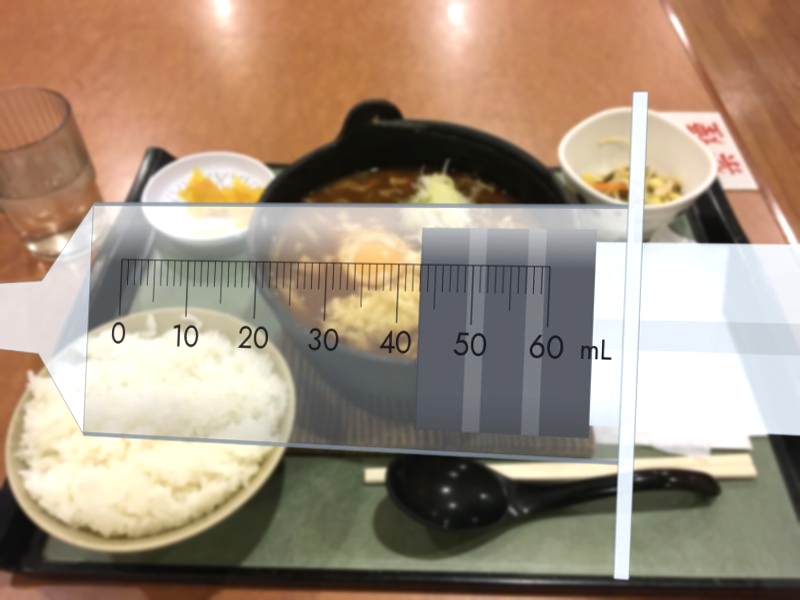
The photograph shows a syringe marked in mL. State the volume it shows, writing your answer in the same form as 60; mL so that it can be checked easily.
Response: 43; mL
